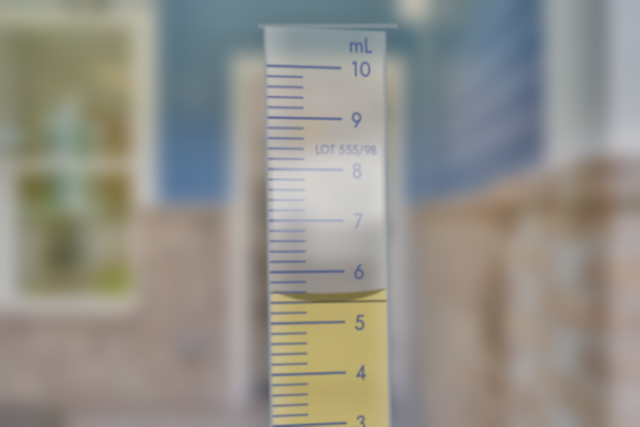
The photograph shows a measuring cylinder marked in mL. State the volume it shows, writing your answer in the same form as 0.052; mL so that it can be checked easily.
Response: 5.4; mL
